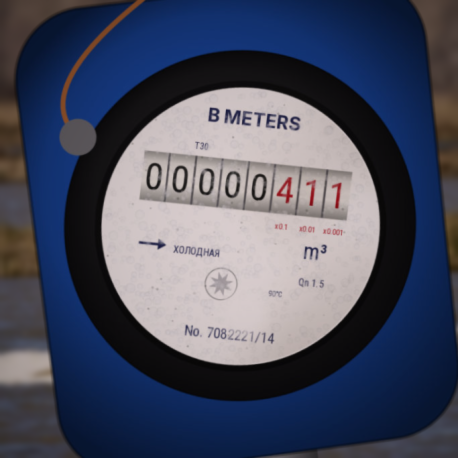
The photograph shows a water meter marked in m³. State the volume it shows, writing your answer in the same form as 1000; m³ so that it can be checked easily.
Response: 0.411; m³
